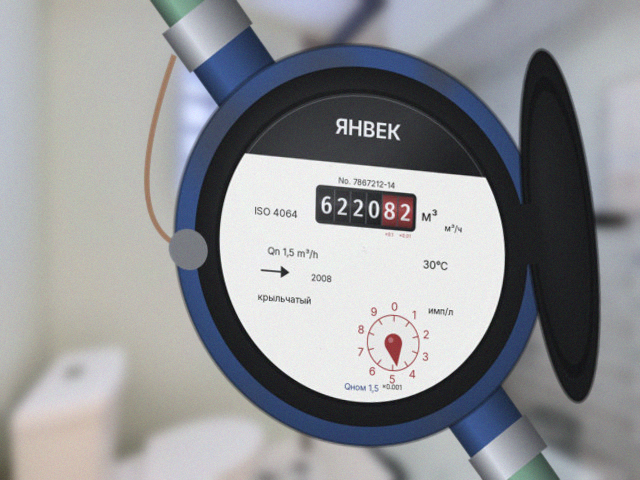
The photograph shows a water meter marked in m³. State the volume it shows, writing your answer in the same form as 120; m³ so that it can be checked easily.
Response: 6220.824; m³
